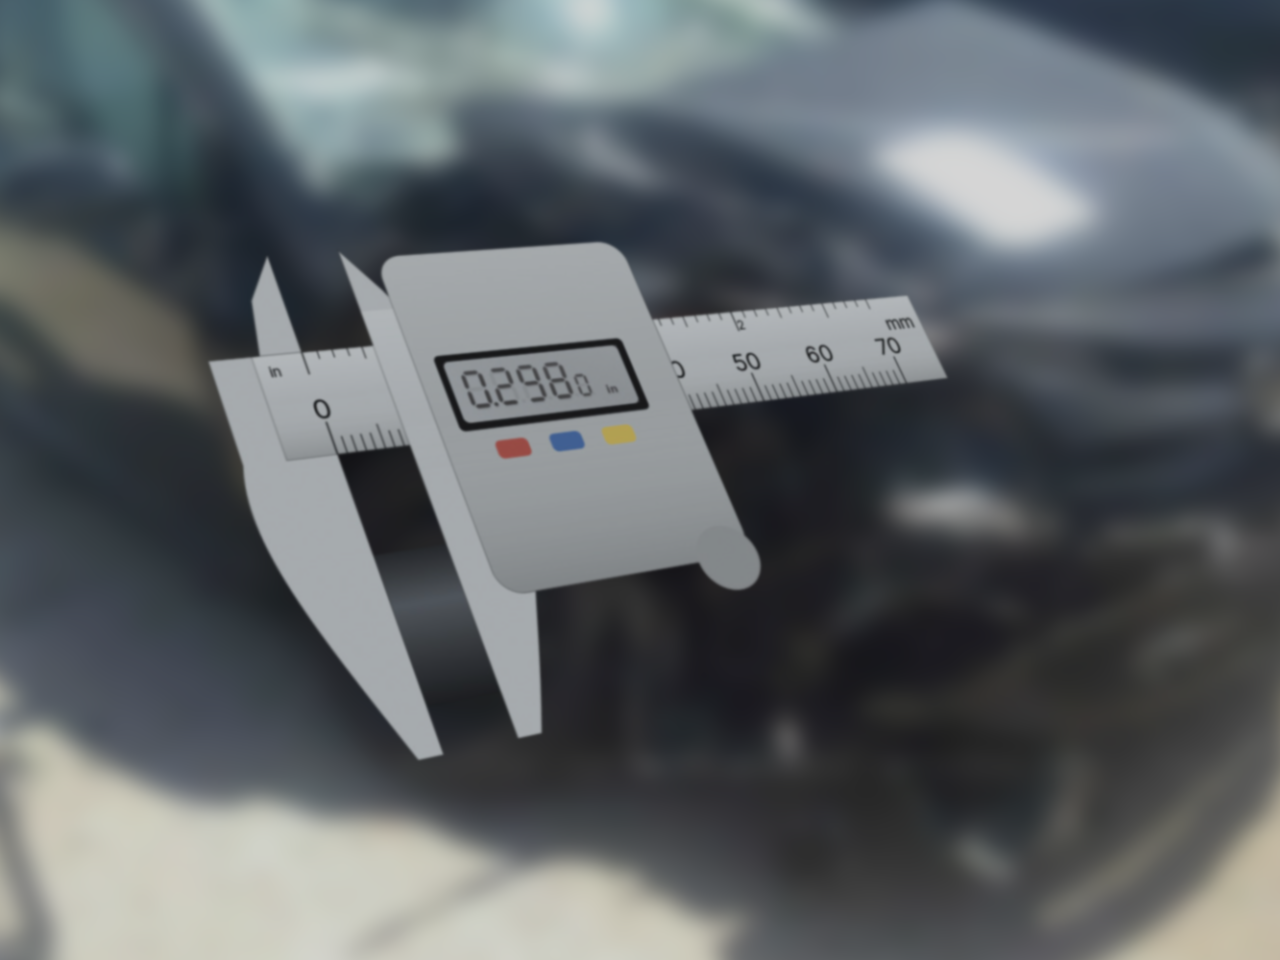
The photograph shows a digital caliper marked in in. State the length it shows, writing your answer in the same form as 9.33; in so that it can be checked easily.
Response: 0.2980; in
